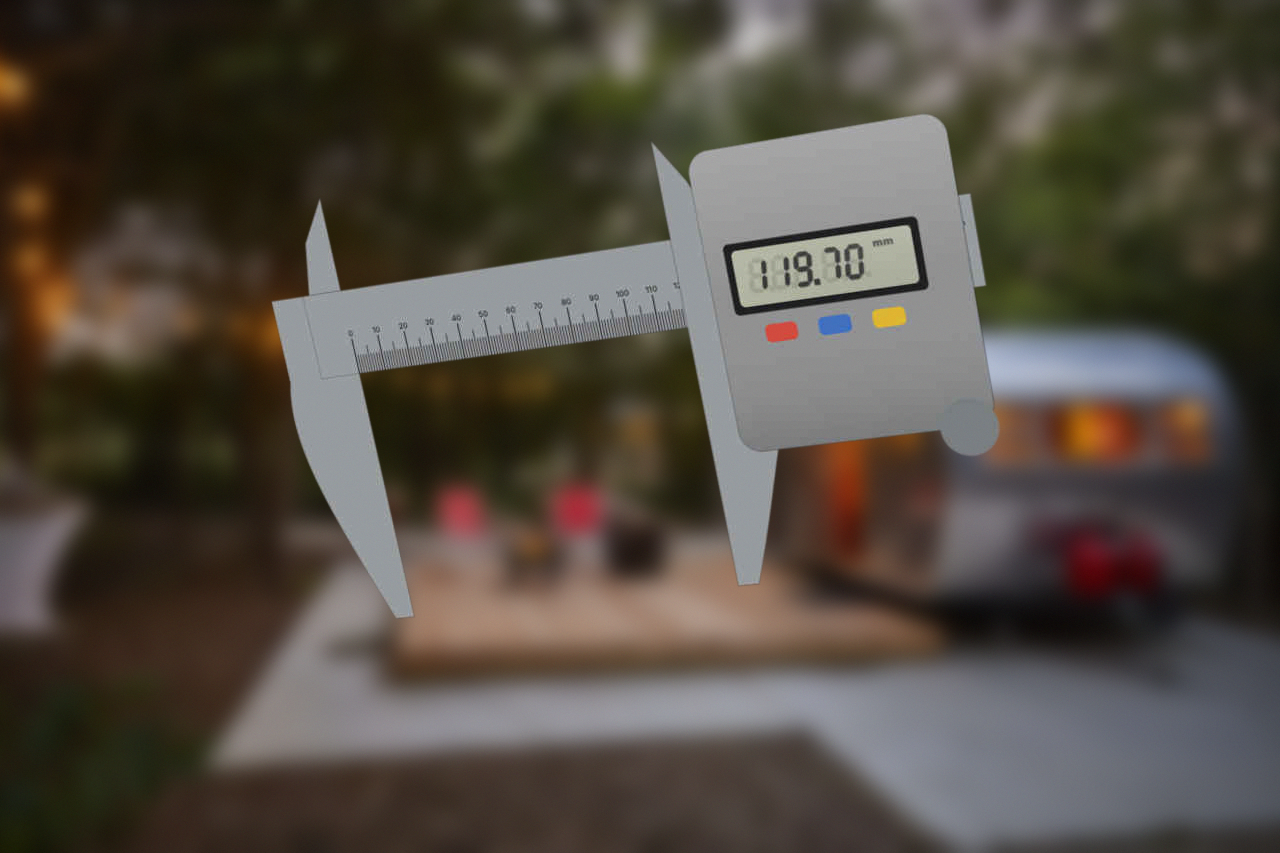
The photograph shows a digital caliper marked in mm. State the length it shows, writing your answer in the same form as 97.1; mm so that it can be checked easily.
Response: 119.70; mm
